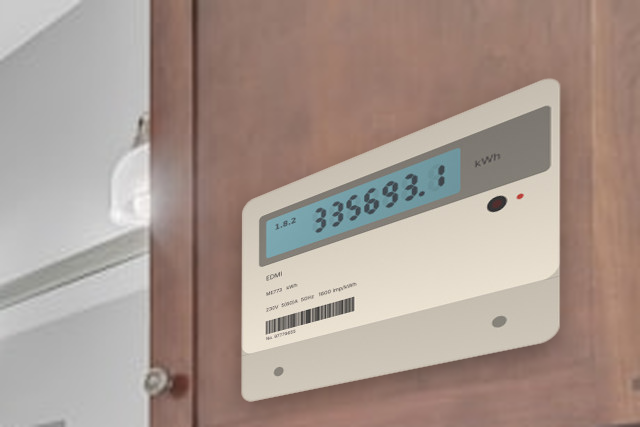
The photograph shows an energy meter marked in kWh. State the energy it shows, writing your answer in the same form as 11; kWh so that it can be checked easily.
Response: 335693.1; kWh
